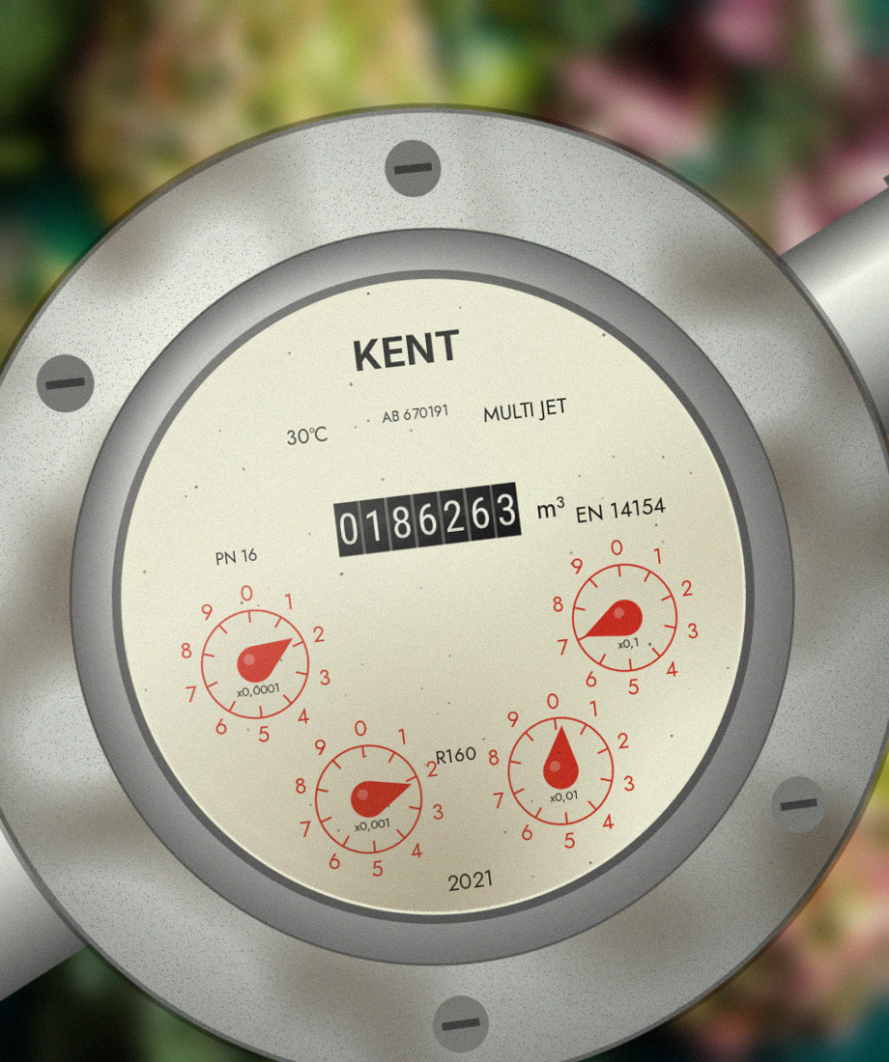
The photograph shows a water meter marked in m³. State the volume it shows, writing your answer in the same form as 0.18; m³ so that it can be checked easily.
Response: 186263.7021; m³
